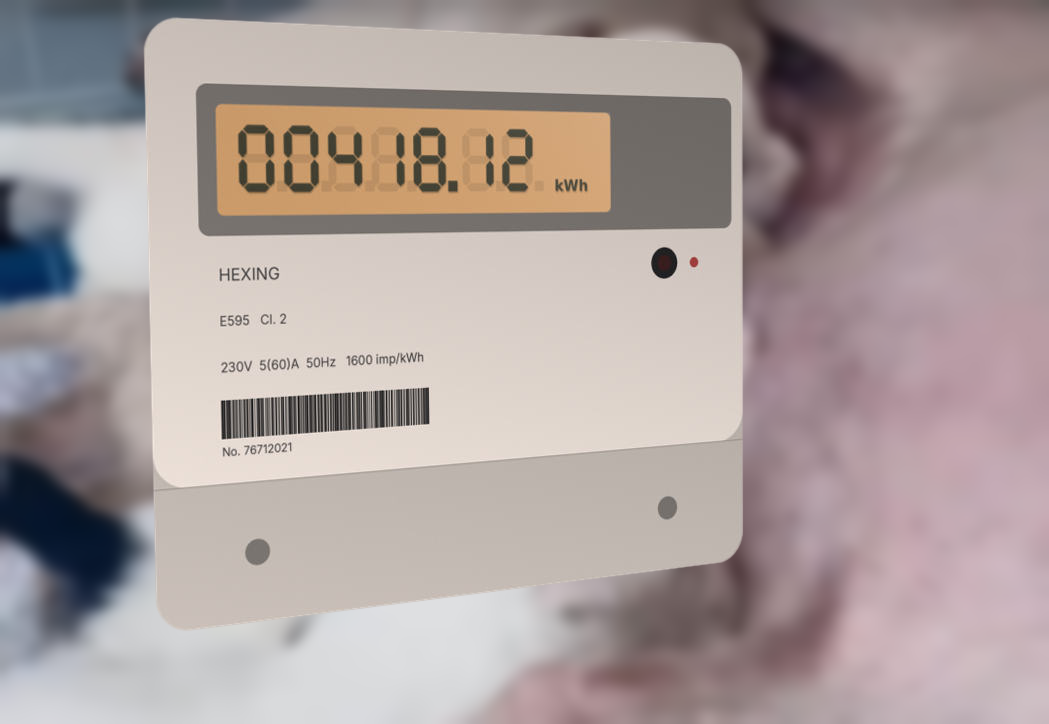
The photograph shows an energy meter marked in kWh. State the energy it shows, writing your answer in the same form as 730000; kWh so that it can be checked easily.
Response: 418.12; kWh
